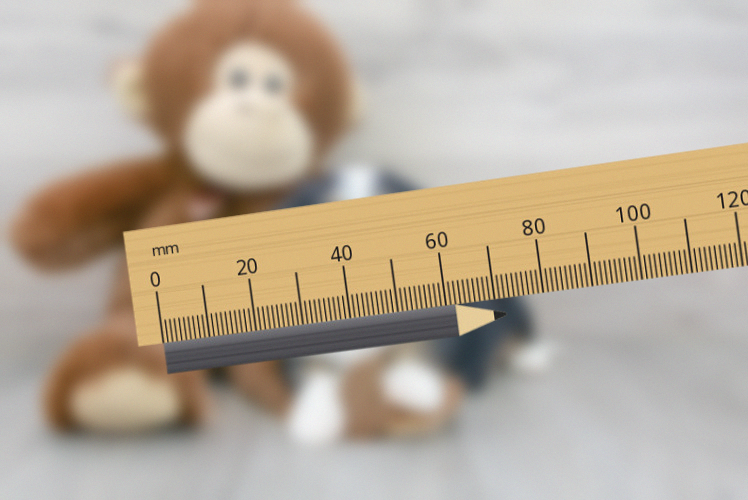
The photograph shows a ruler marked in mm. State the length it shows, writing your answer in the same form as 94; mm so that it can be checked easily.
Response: 72; mm
